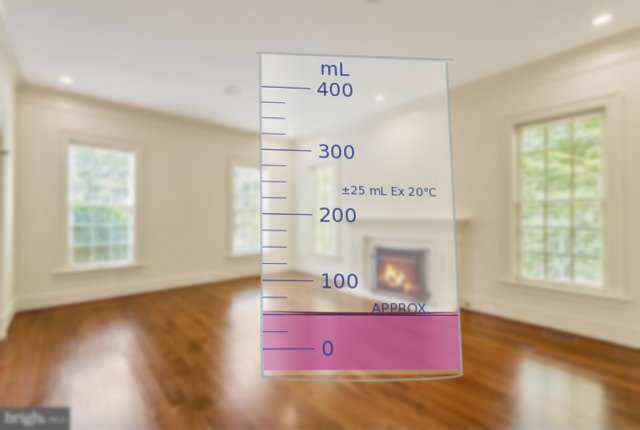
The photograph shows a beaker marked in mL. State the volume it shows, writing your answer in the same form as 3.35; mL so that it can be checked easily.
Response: 50; mL
